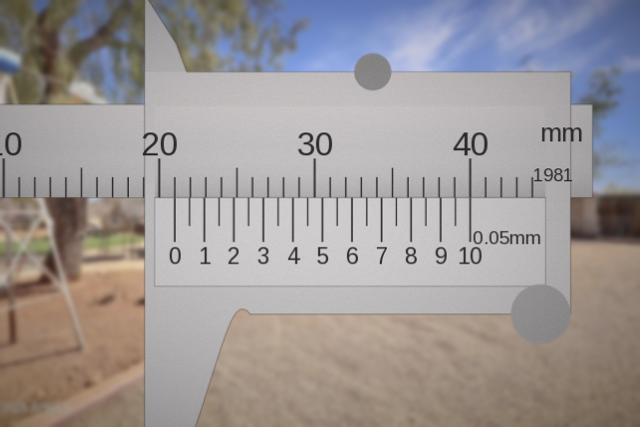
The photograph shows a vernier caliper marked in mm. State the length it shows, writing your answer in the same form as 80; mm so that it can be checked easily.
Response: 21.0; mm
